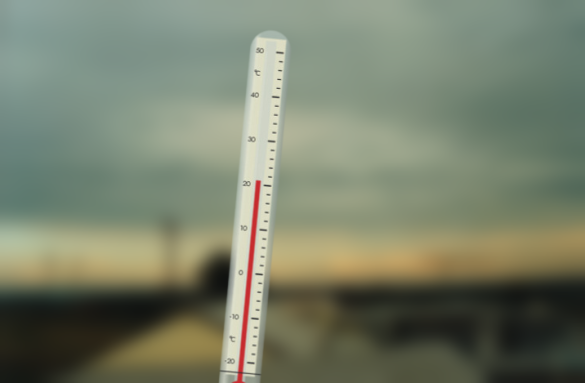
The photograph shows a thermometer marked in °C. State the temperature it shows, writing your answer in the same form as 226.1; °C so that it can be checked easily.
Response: 21; °C
